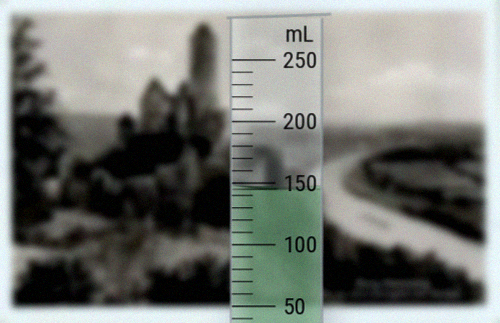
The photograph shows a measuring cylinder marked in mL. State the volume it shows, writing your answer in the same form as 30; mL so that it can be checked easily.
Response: 145; mL
